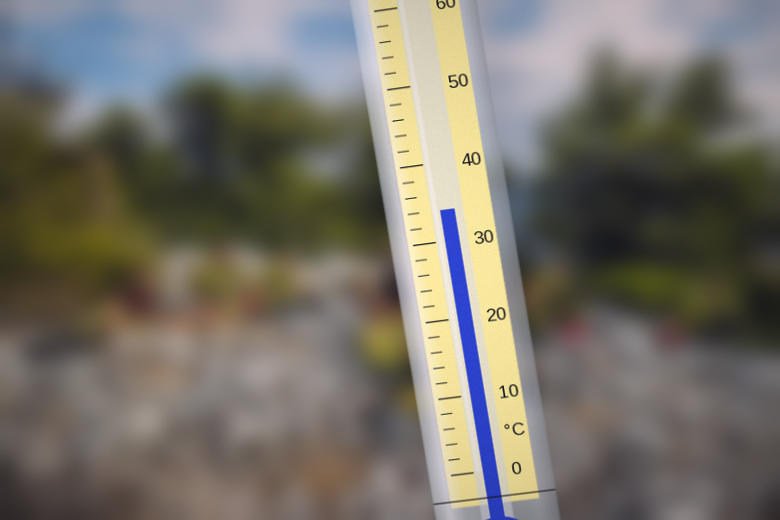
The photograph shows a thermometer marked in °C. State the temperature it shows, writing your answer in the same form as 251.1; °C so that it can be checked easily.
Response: 34; °C
